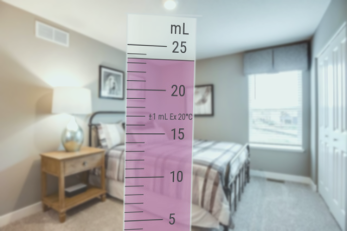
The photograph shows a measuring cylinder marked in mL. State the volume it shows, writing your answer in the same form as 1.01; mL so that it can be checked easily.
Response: 23.5; mL
